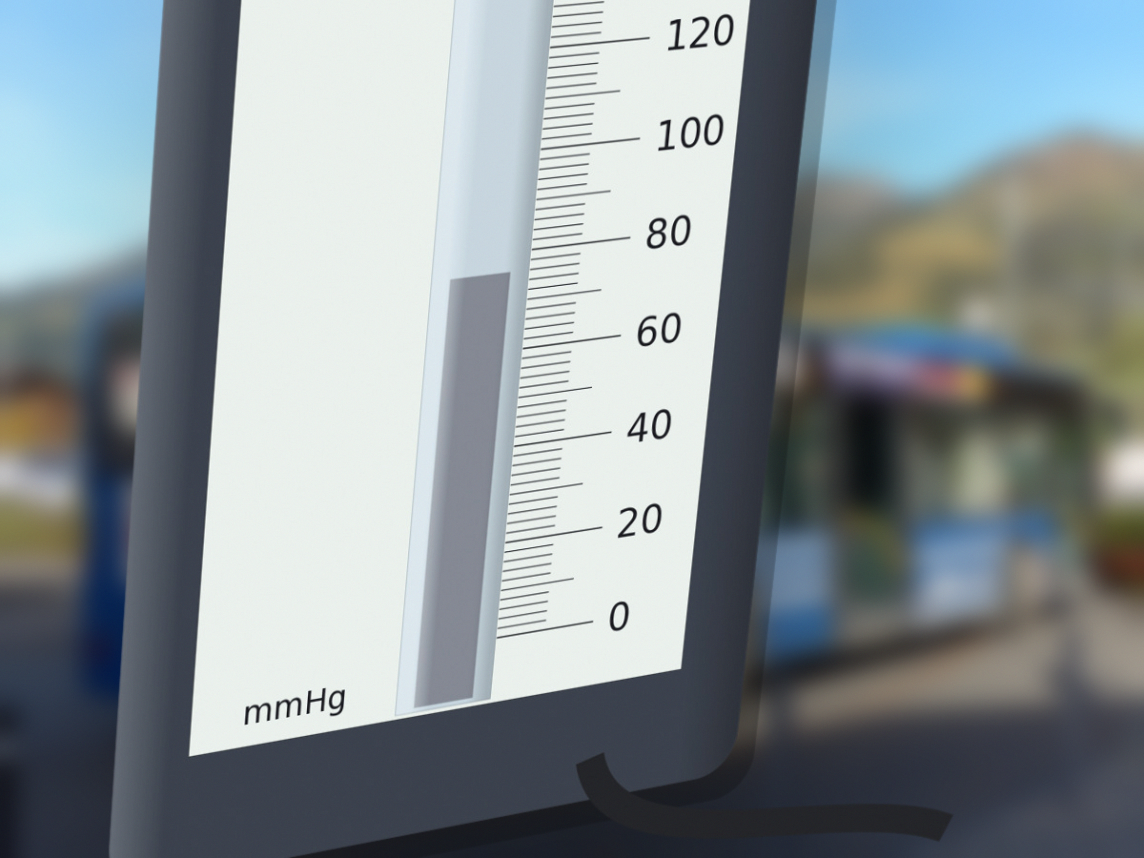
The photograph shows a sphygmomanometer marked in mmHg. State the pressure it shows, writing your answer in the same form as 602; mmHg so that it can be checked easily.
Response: 76; mmHg
